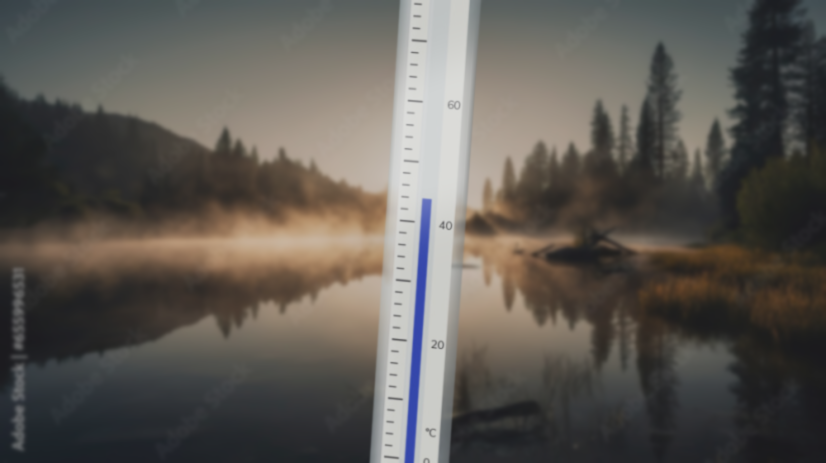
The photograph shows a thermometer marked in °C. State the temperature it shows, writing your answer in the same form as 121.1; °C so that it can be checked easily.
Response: 44; °C
